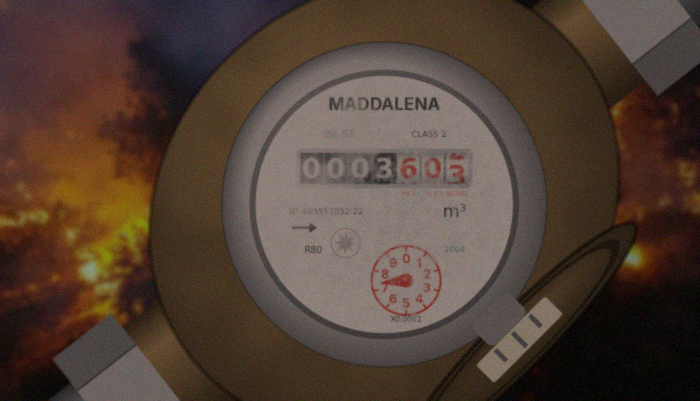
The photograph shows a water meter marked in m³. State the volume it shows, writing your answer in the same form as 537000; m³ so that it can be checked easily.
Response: 3.6027; m³
